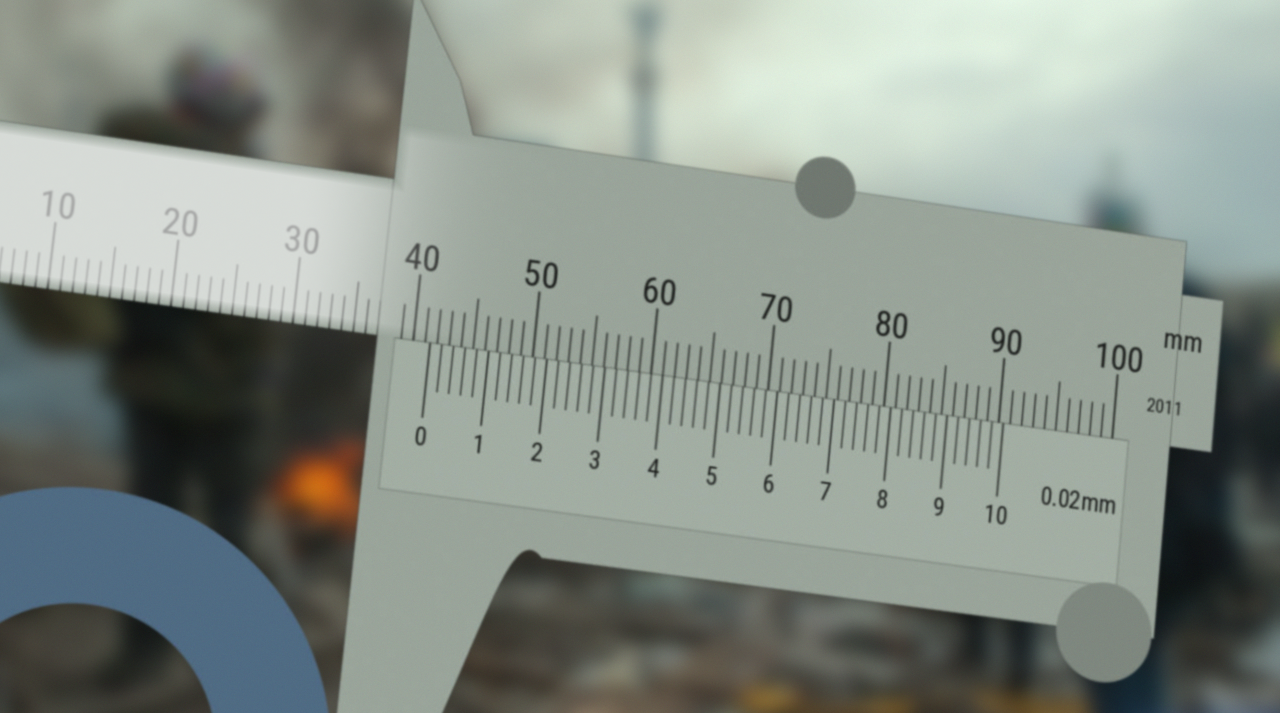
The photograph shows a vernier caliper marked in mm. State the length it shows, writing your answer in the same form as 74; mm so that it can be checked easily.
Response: 41.4; mm
